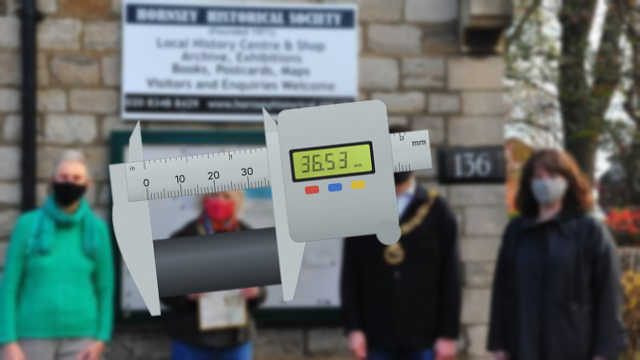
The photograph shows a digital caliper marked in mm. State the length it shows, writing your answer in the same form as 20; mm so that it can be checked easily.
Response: 36.53; mm
